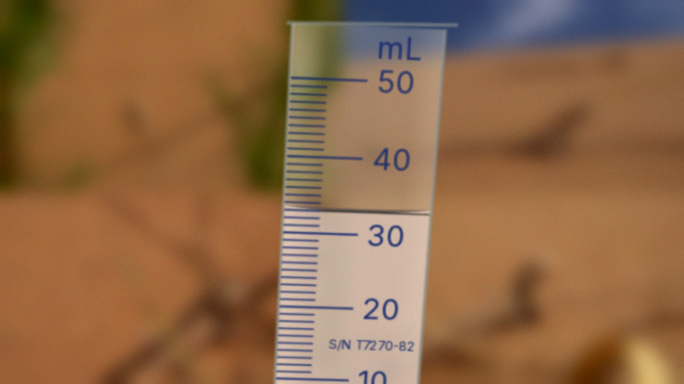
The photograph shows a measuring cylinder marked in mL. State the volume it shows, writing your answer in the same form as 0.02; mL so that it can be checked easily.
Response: 33; mL
